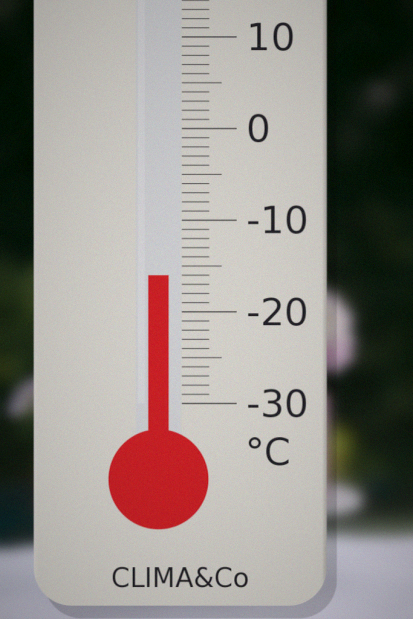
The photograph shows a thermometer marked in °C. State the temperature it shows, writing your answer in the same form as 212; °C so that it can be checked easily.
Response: -16; °C
